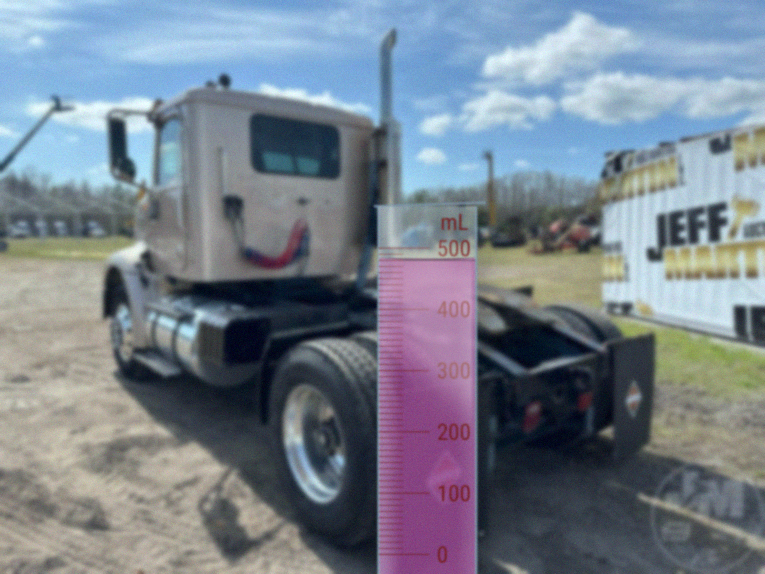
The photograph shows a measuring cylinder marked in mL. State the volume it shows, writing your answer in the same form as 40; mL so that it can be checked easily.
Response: 480; mL
